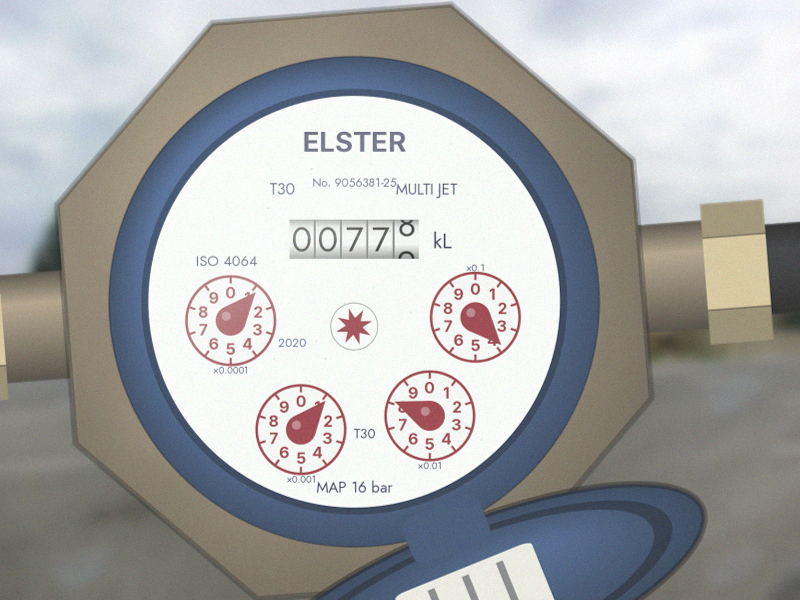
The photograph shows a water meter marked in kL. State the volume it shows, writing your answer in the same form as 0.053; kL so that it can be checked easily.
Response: 778.3811; kL
